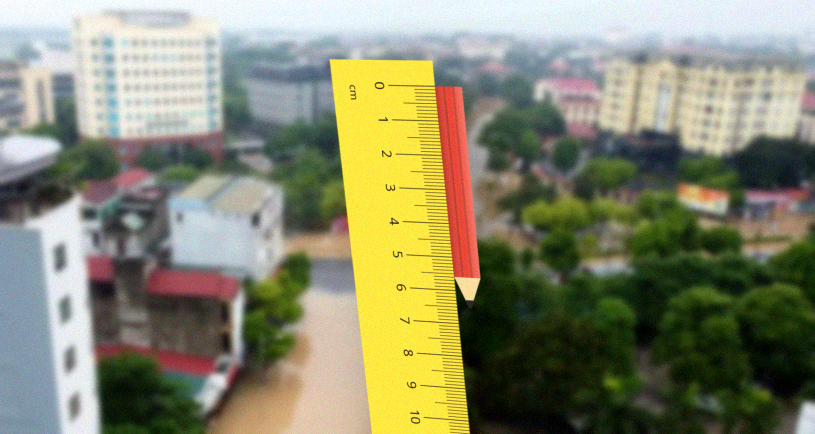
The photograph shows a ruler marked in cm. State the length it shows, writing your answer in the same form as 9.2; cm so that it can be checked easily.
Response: 6.5; cm
